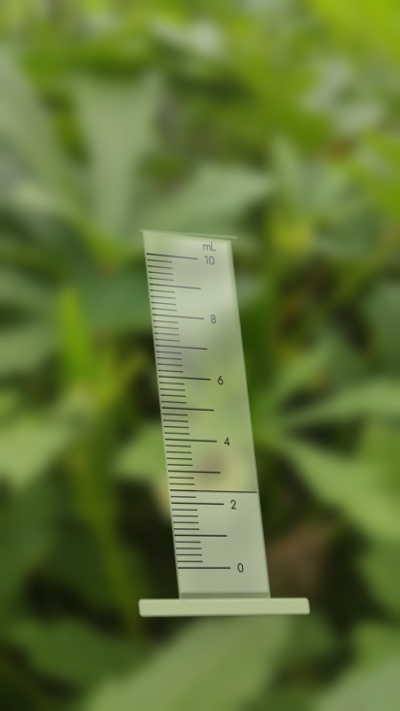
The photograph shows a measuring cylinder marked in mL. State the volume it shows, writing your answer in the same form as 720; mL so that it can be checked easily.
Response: 2.4; mL
